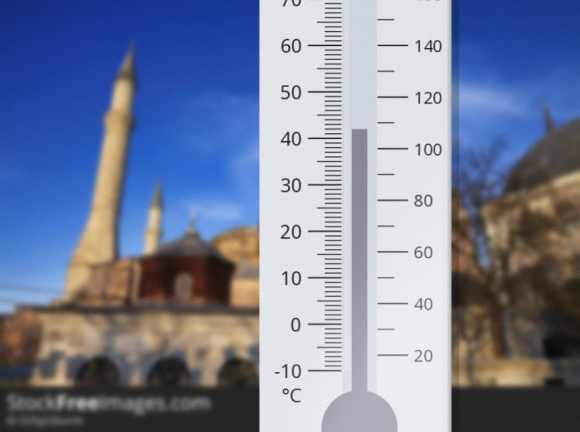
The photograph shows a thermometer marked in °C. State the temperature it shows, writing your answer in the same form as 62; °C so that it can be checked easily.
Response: 42; °C
